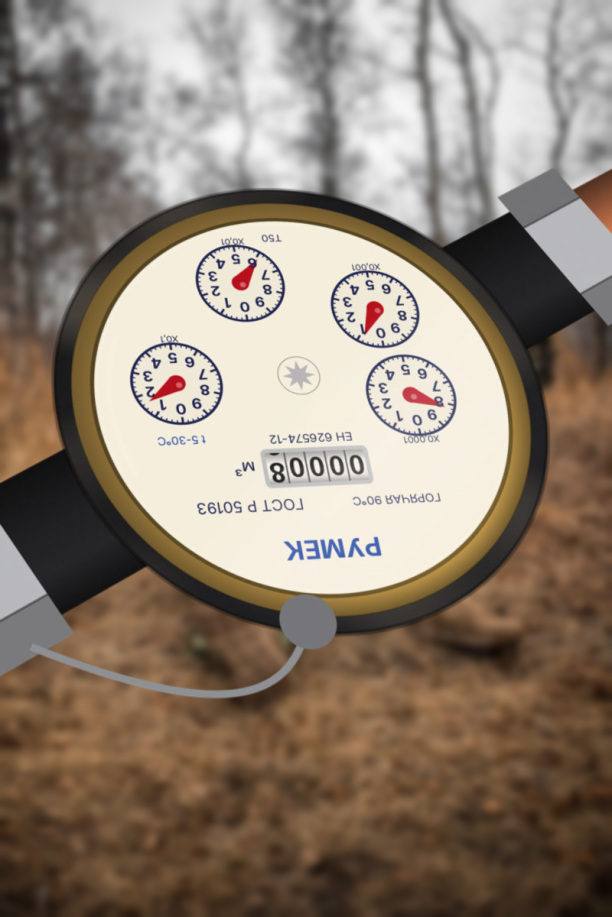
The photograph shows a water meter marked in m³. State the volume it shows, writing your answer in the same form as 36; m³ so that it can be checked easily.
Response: 8.1608; m³
